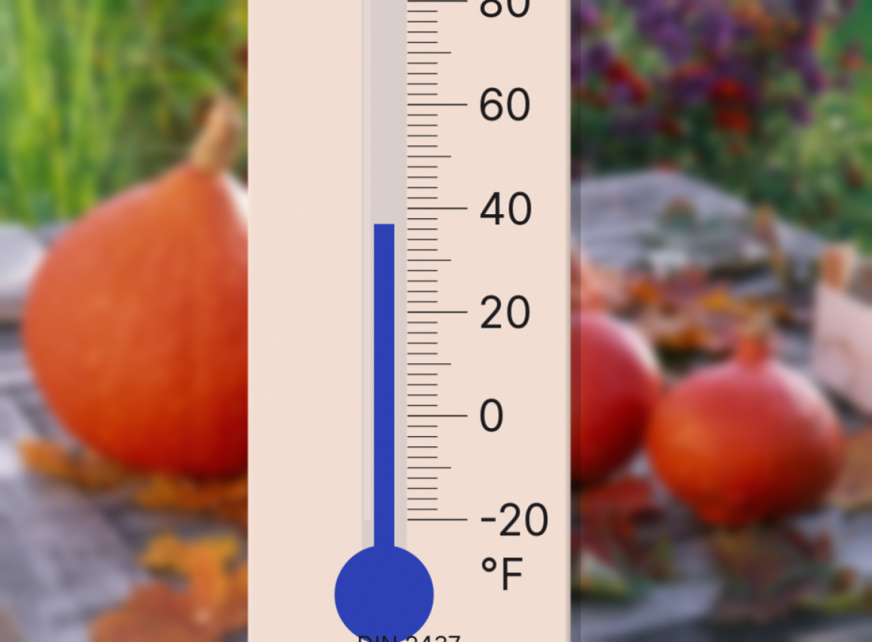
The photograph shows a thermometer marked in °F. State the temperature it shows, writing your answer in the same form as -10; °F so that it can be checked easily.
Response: 37; °F
